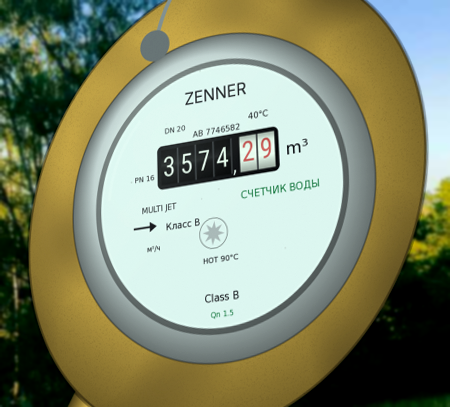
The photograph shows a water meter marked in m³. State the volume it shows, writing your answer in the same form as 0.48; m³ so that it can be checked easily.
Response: 3574.29; m³
